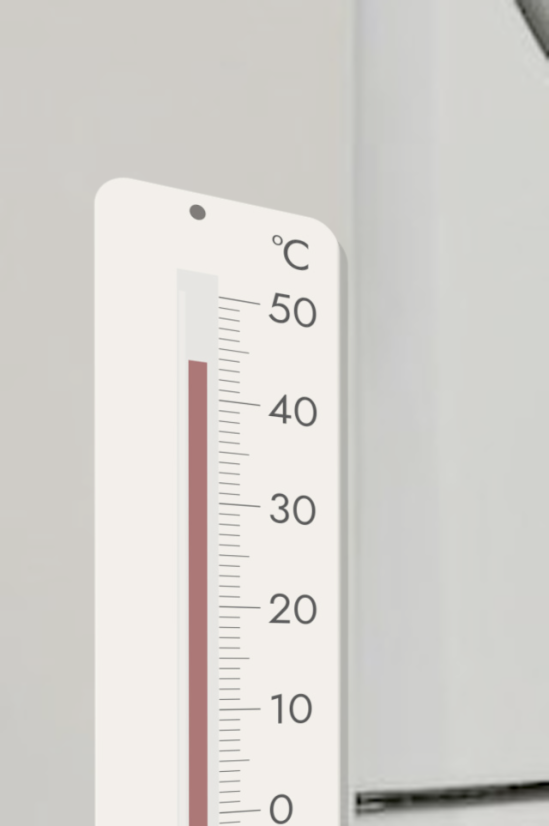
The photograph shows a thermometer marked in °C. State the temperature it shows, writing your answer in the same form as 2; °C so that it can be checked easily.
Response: 43.5; °C
